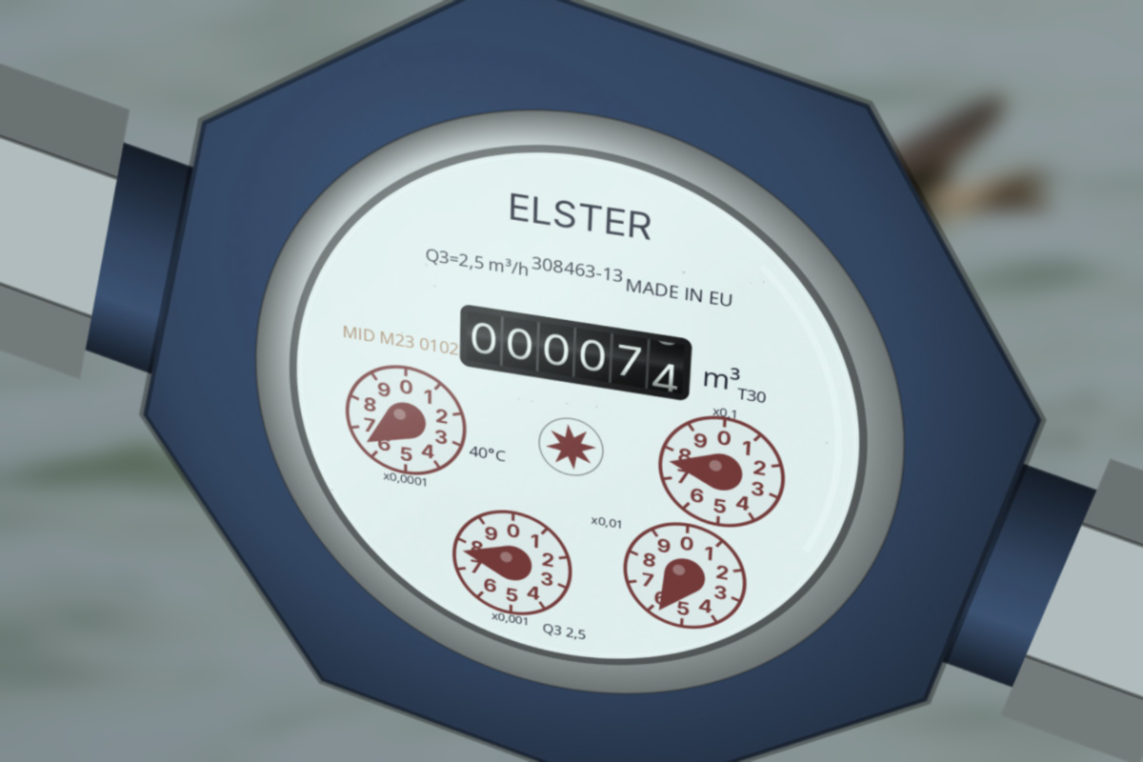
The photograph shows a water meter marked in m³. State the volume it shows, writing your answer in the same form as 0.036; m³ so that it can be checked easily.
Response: 73.7576; m³
